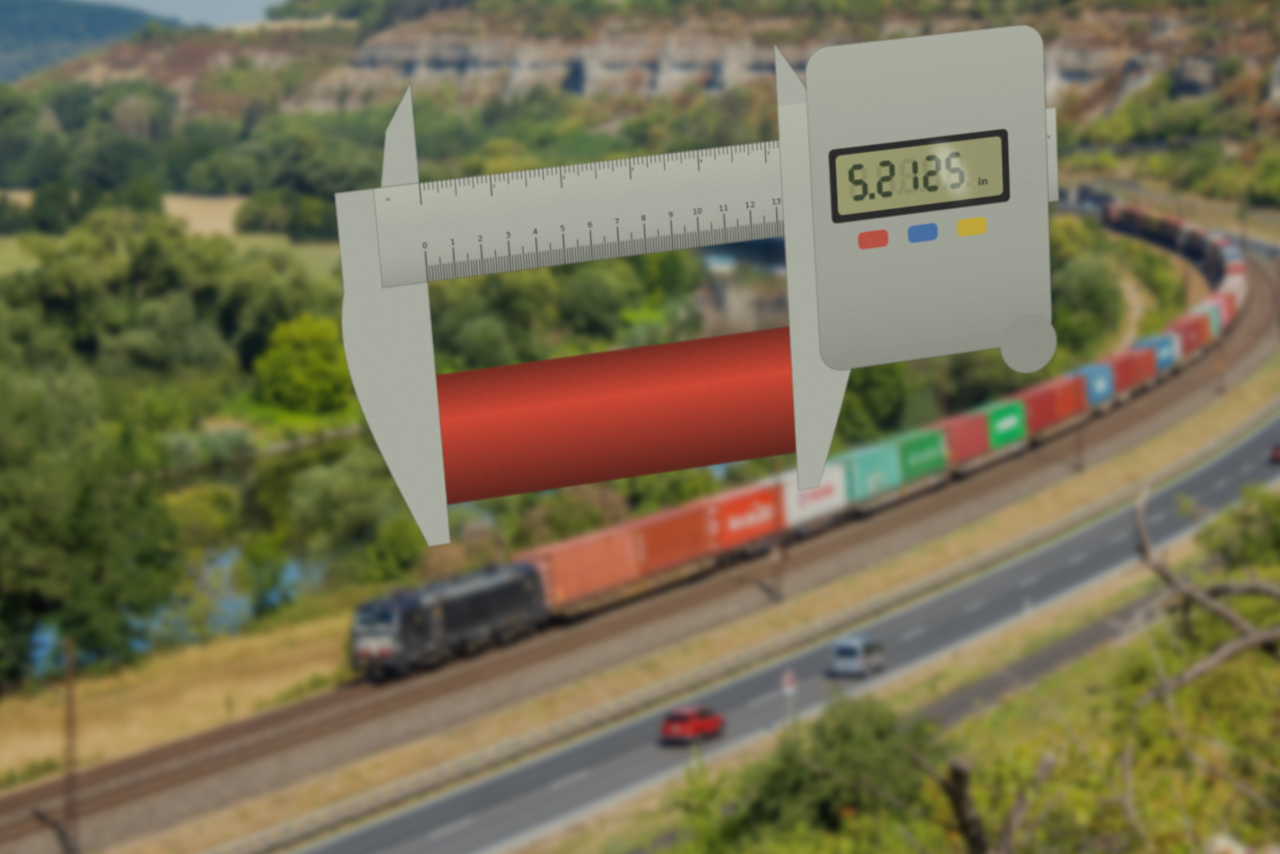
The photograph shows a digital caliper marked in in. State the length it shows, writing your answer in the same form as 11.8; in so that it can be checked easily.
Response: 5.2125; in
